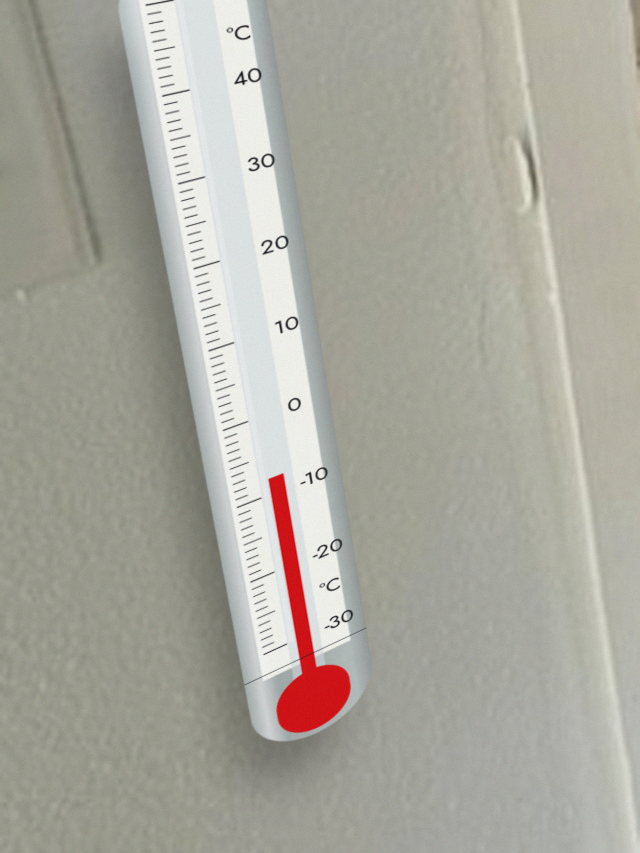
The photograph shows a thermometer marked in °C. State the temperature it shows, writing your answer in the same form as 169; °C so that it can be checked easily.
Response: -8; °C
